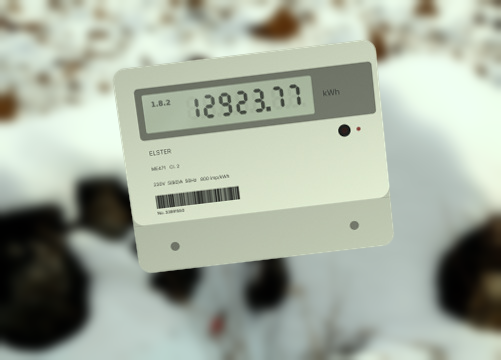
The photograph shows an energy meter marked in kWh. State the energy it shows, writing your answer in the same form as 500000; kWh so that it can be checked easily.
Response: 12923.77; kWh
